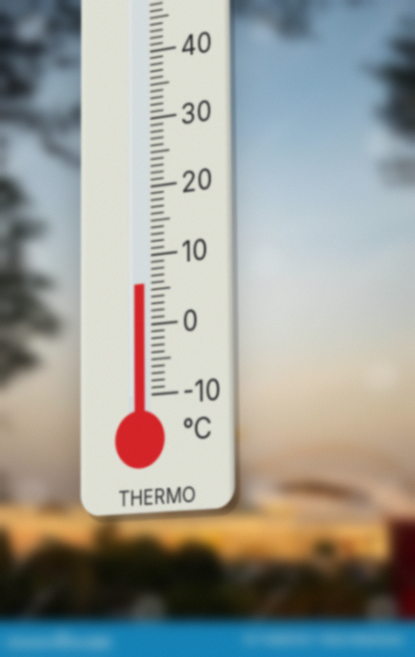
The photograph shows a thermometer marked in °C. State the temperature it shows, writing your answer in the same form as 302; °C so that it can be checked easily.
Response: 6; °C
